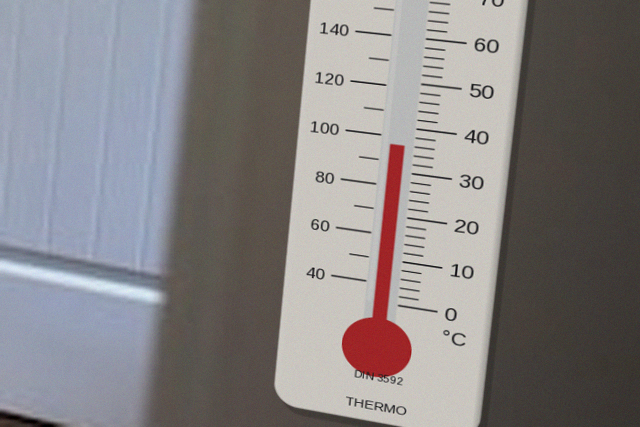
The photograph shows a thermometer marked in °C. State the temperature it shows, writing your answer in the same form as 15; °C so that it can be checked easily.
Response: 36; °C
